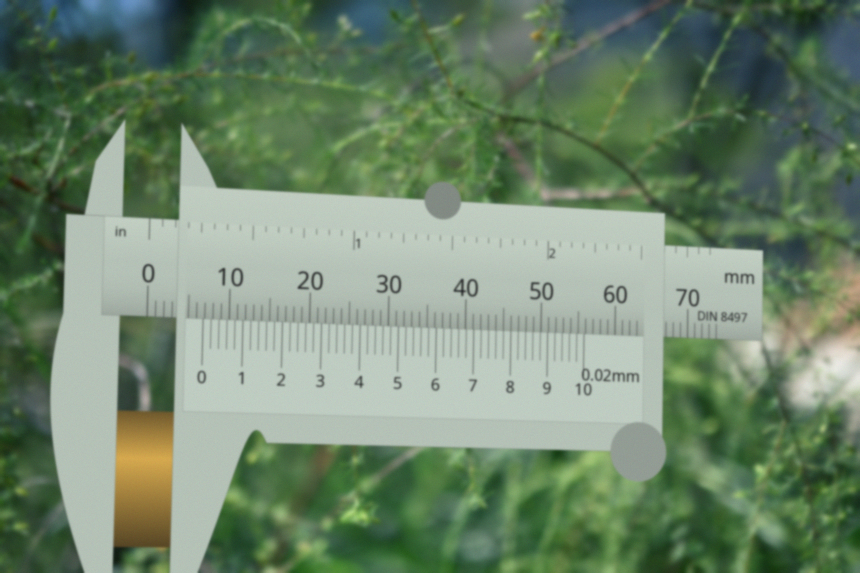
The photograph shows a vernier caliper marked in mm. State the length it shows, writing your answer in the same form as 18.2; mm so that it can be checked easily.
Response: 6.8; mm
